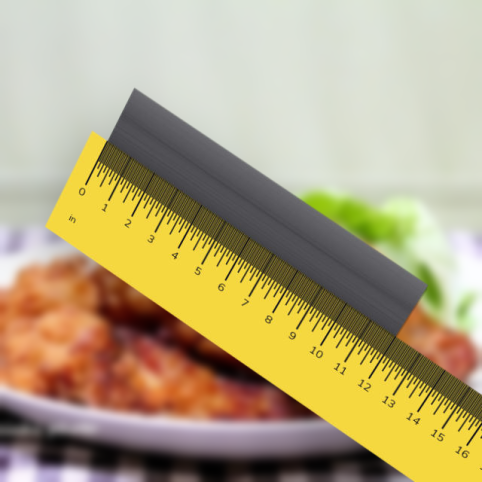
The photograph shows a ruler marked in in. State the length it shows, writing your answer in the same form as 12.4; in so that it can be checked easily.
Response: 12; in
